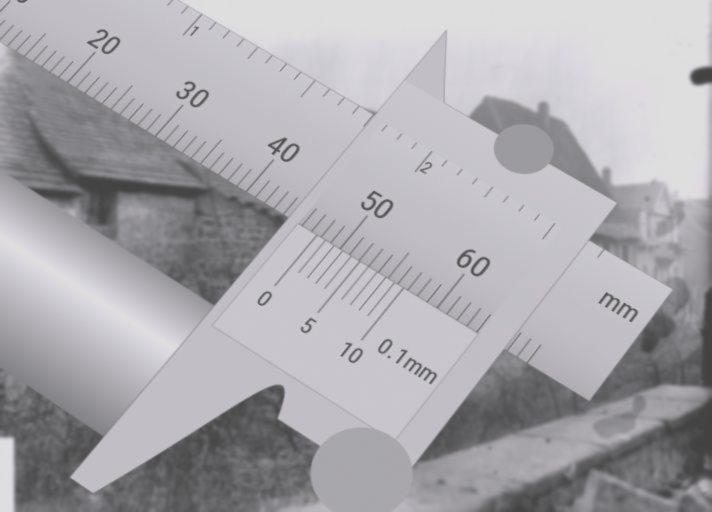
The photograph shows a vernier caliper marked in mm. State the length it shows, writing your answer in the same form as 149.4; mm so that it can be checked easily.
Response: 47.6; mm
